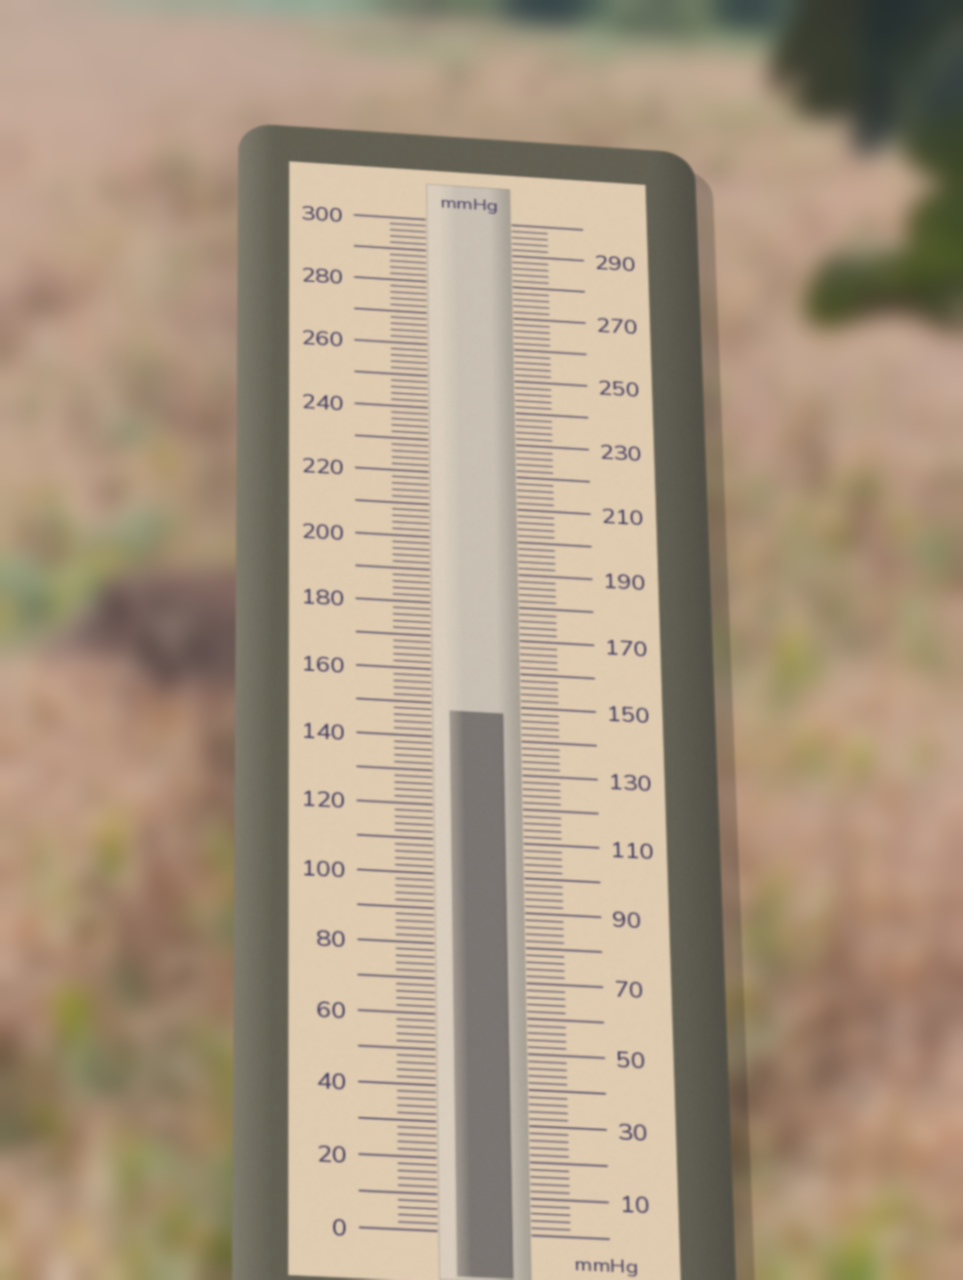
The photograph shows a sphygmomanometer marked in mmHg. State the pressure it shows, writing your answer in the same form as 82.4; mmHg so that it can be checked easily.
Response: 148; mmHg
